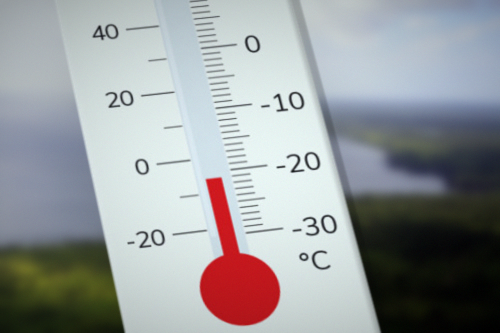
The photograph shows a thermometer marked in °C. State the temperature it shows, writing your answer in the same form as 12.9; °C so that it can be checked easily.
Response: -21; °C
